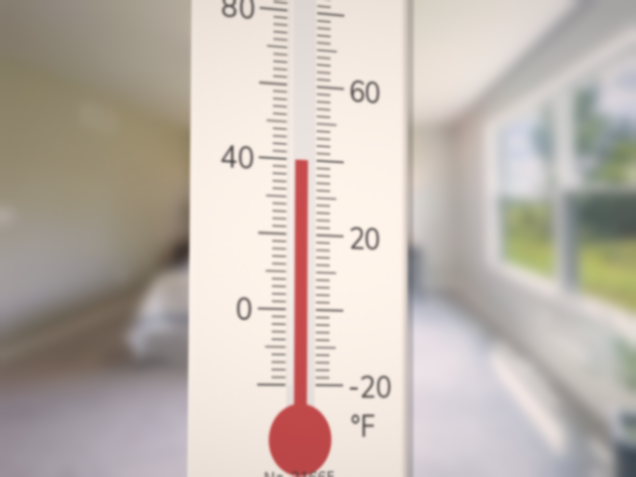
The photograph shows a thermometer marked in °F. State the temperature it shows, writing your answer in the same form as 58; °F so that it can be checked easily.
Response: 40; °F
